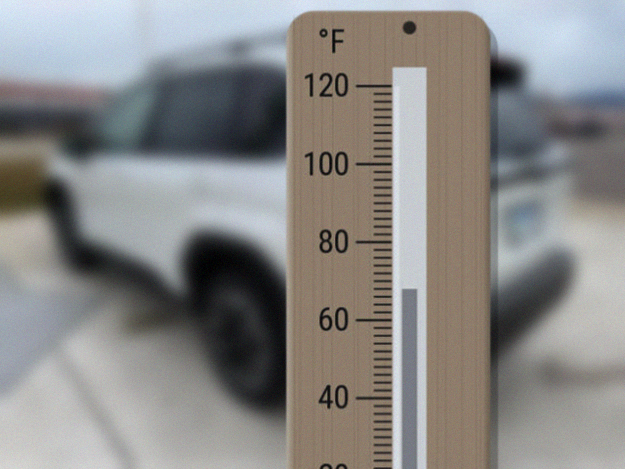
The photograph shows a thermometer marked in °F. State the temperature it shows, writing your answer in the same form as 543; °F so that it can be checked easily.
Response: 68; °F
